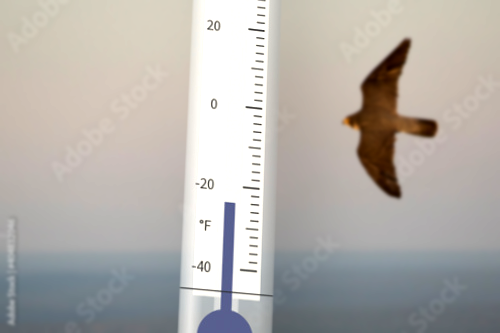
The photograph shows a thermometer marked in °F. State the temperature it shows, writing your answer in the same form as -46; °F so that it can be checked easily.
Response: -24; °F
